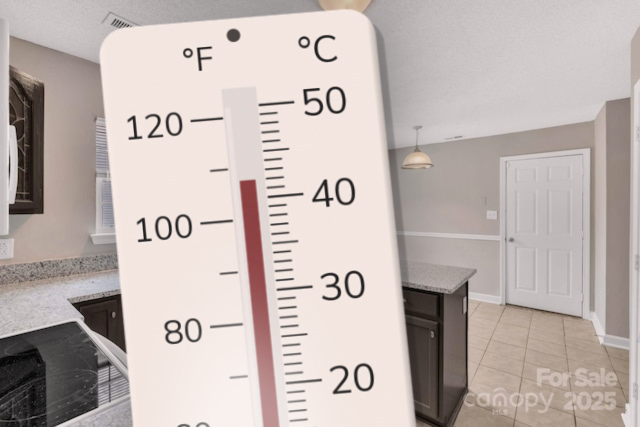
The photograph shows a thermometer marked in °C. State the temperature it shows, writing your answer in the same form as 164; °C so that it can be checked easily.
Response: 42; °C
